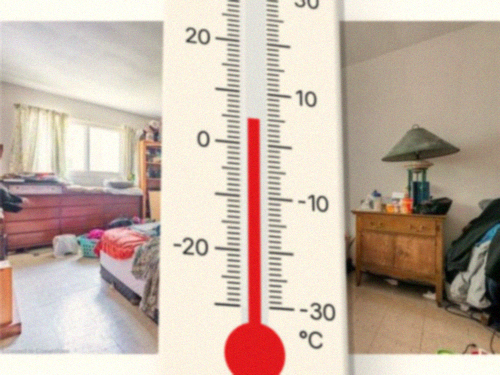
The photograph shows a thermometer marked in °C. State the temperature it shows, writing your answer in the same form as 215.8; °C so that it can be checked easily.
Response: 5; °C
